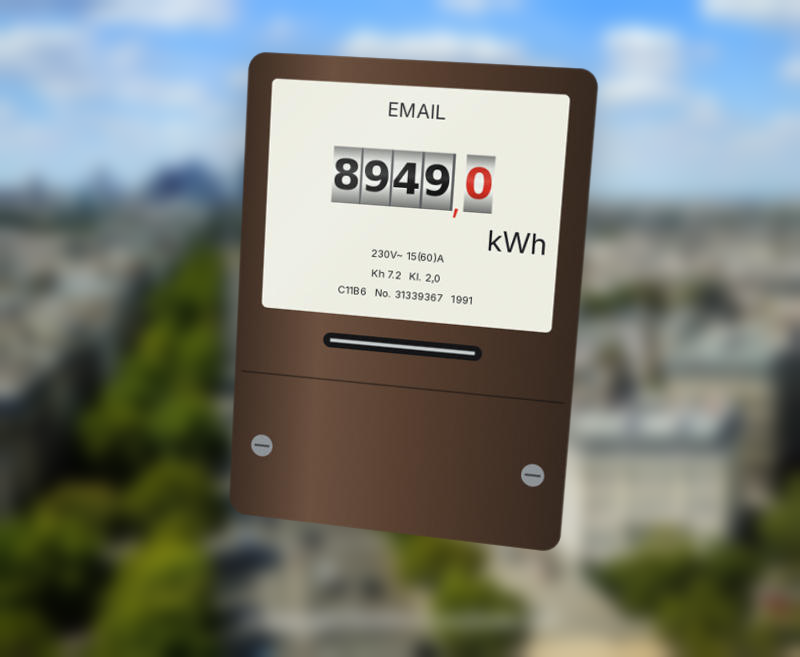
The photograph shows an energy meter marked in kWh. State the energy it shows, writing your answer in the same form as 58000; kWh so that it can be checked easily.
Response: 8949.0; kWh
